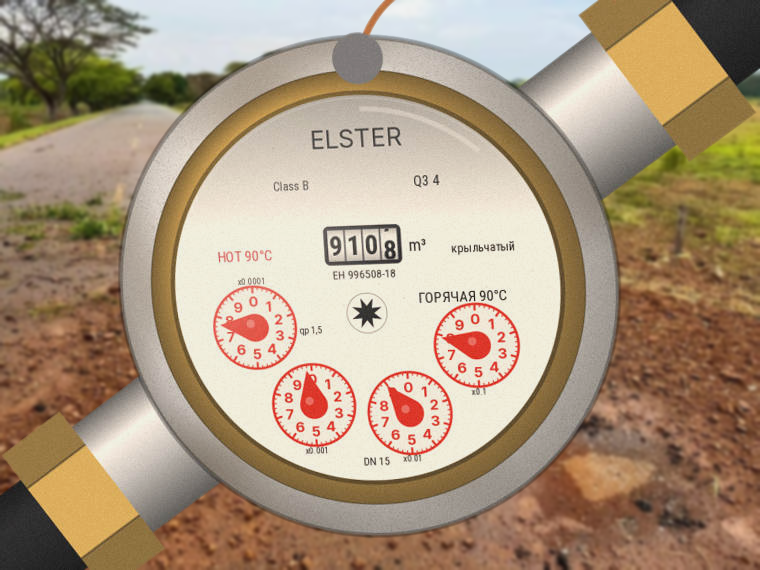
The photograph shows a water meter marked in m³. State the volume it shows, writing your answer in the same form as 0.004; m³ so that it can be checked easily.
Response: 9107.7897; m³
